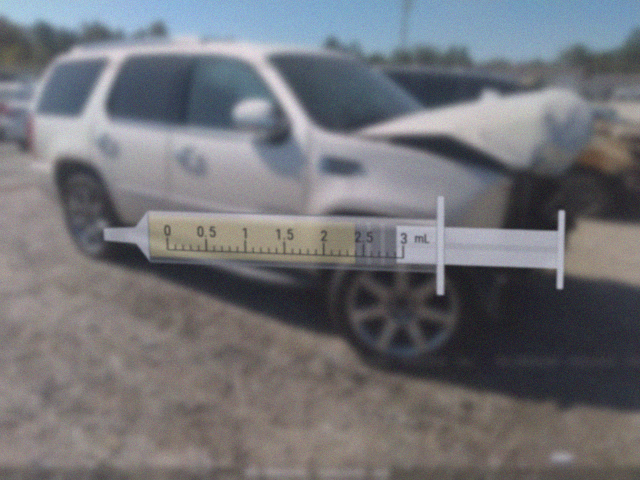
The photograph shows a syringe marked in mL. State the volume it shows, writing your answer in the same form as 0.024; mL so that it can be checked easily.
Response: 2.4; mL
